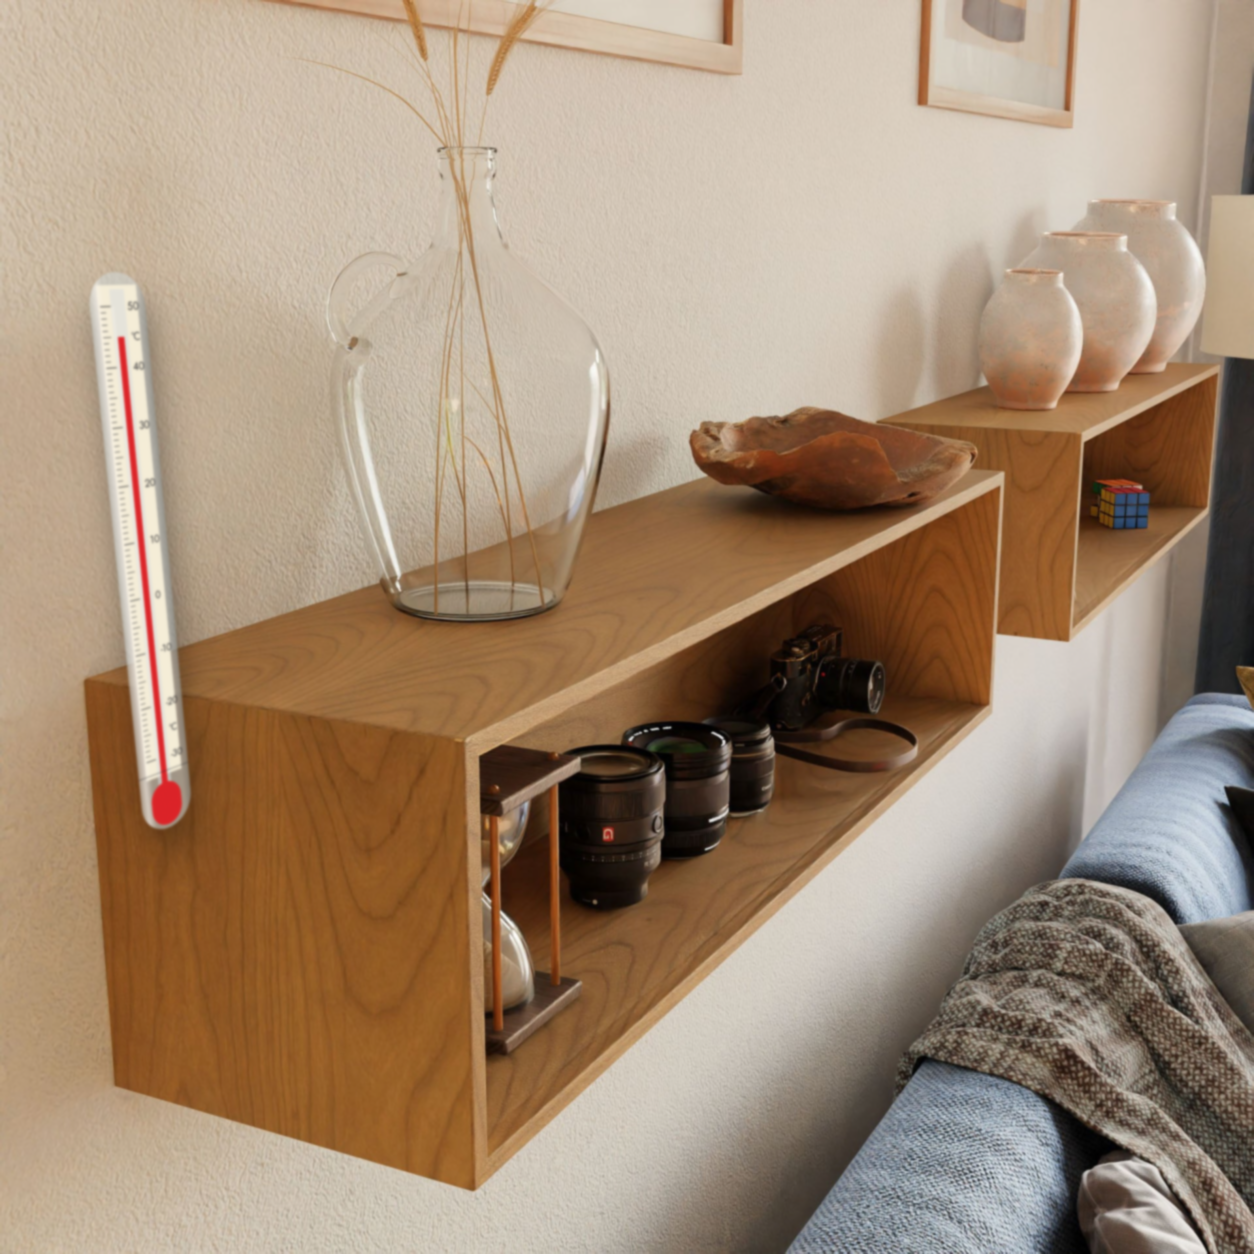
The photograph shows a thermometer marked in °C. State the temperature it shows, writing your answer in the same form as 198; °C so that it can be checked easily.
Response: 45; °C
